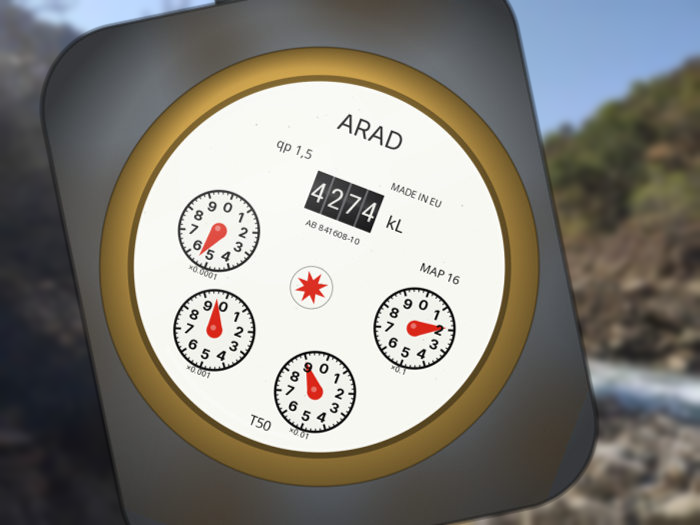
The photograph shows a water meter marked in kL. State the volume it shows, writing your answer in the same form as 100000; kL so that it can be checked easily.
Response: 4274.1895; kL
